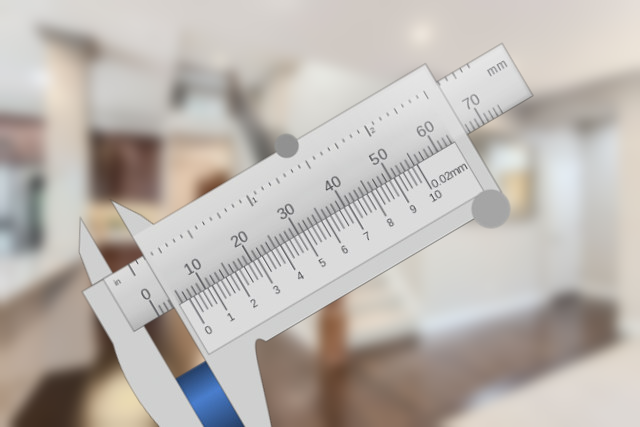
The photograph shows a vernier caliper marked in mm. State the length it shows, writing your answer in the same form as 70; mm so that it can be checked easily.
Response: 6.5; mm
